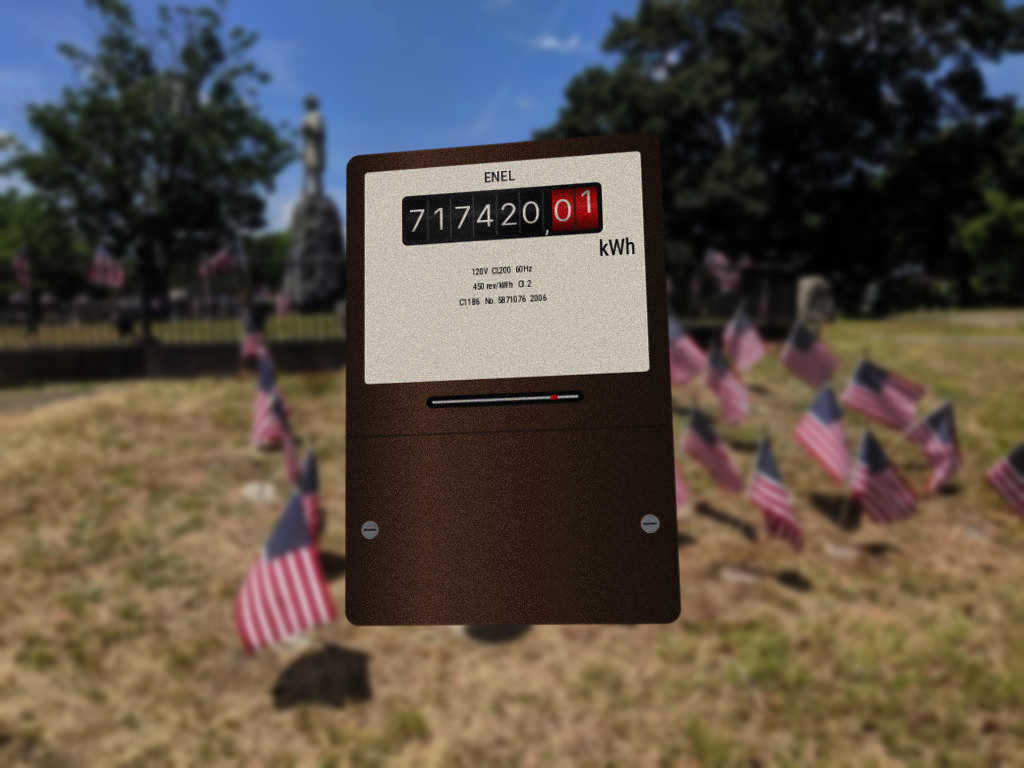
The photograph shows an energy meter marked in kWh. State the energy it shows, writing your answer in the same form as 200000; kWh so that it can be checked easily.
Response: 717420.01; kWh
